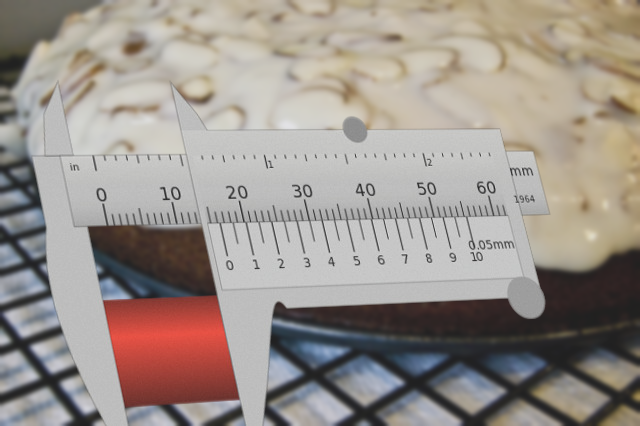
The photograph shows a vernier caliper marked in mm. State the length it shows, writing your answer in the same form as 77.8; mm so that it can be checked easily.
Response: 16.4; mm
